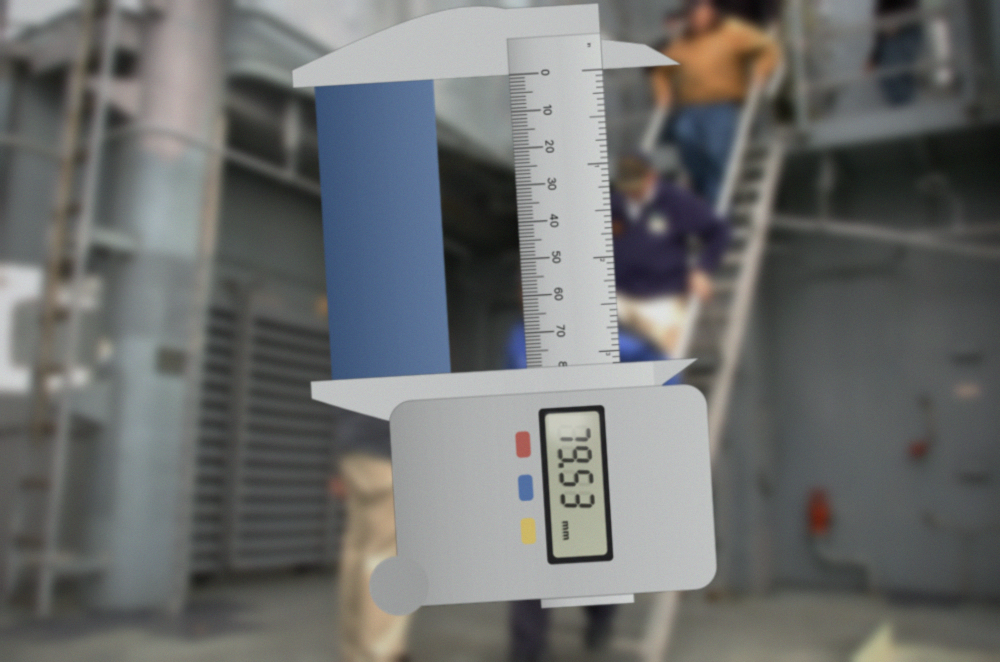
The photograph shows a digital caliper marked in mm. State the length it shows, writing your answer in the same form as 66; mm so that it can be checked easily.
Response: 79.53; mm
